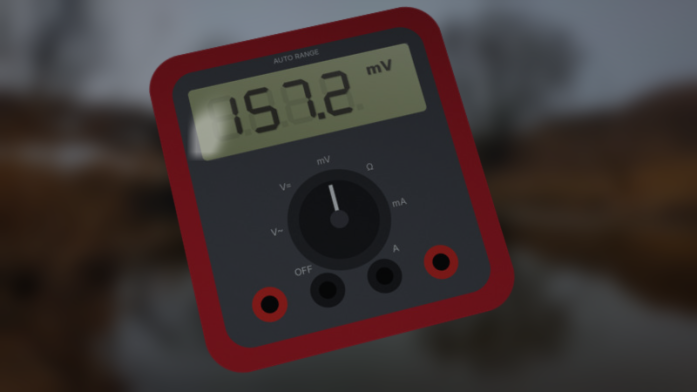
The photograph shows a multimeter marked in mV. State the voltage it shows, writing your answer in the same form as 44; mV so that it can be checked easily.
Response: 157.2; mV
